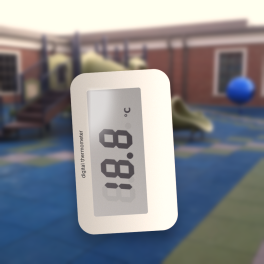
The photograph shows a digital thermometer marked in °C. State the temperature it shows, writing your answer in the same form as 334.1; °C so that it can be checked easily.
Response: 18.8; °C
